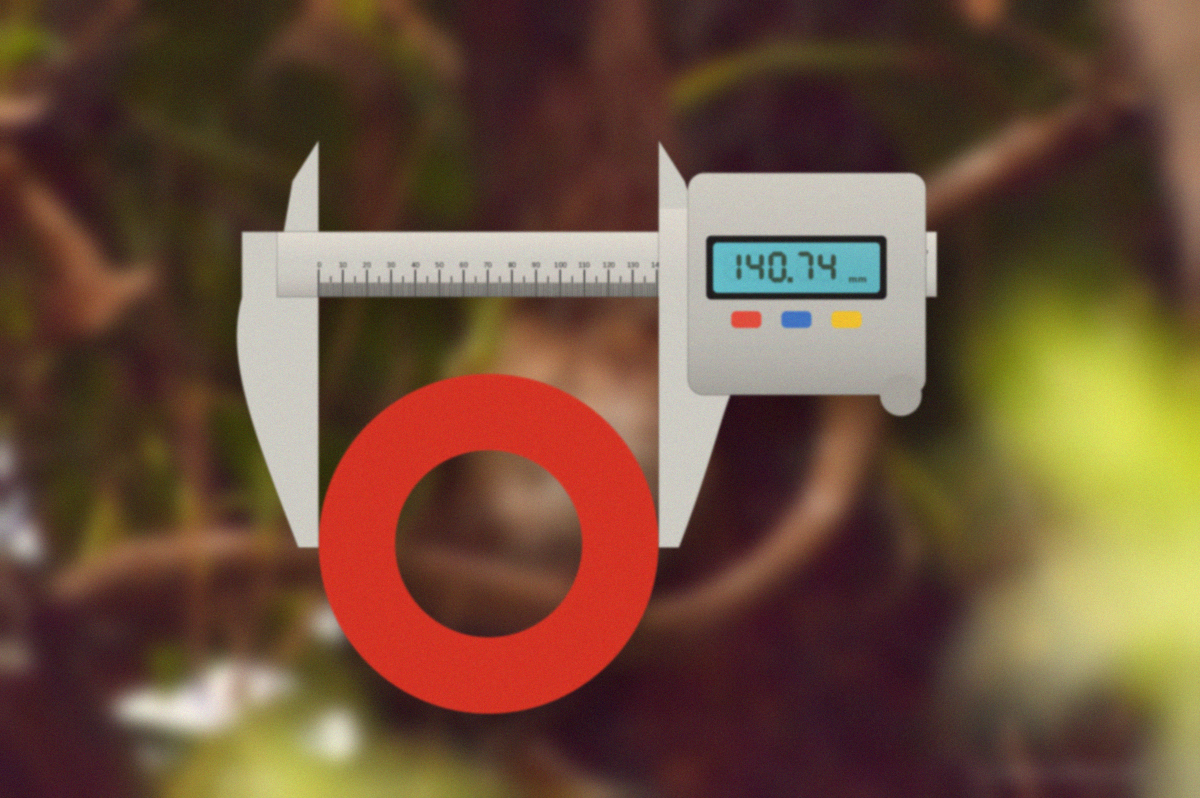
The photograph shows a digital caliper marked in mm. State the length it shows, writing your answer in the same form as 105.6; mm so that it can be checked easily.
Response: 140.74; mm
